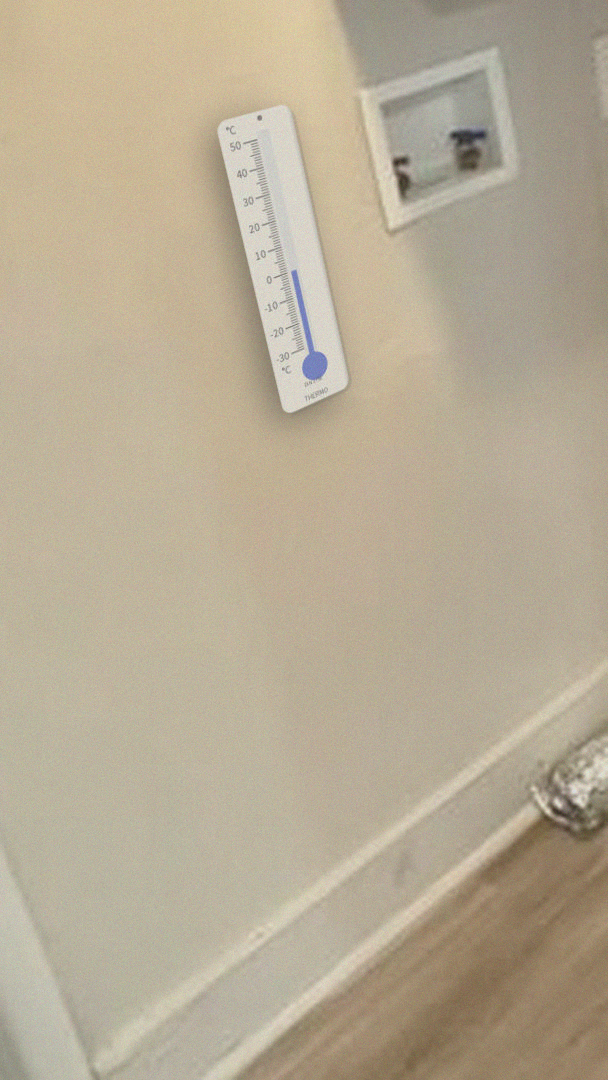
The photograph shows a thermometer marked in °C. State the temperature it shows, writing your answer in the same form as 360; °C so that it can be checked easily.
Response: 0; °C
